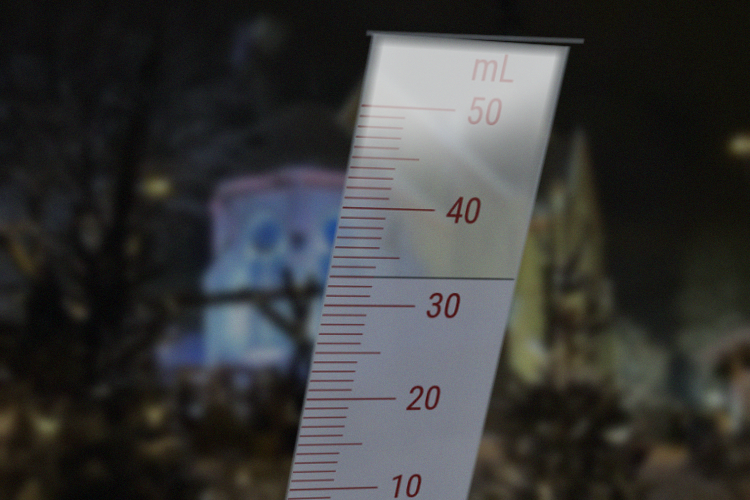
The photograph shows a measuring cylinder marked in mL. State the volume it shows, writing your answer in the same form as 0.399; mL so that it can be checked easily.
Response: 33; mL
